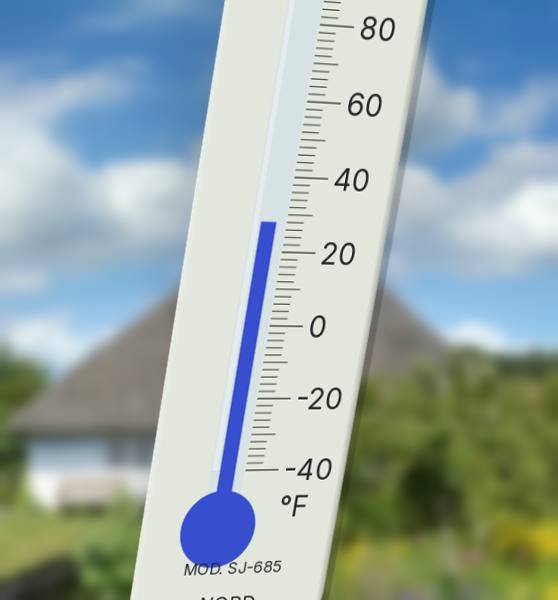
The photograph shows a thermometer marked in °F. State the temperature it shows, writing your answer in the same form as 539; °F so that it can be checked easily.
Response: 28; °F
